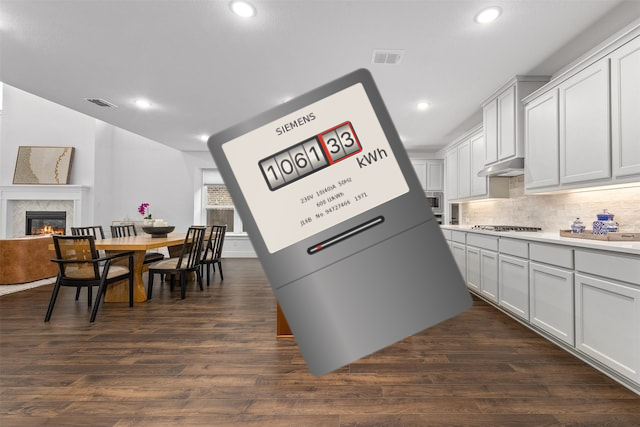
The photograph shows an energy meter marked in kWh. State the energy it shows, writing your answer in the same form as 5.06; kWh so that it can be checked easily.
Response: 1061.33; kWh
